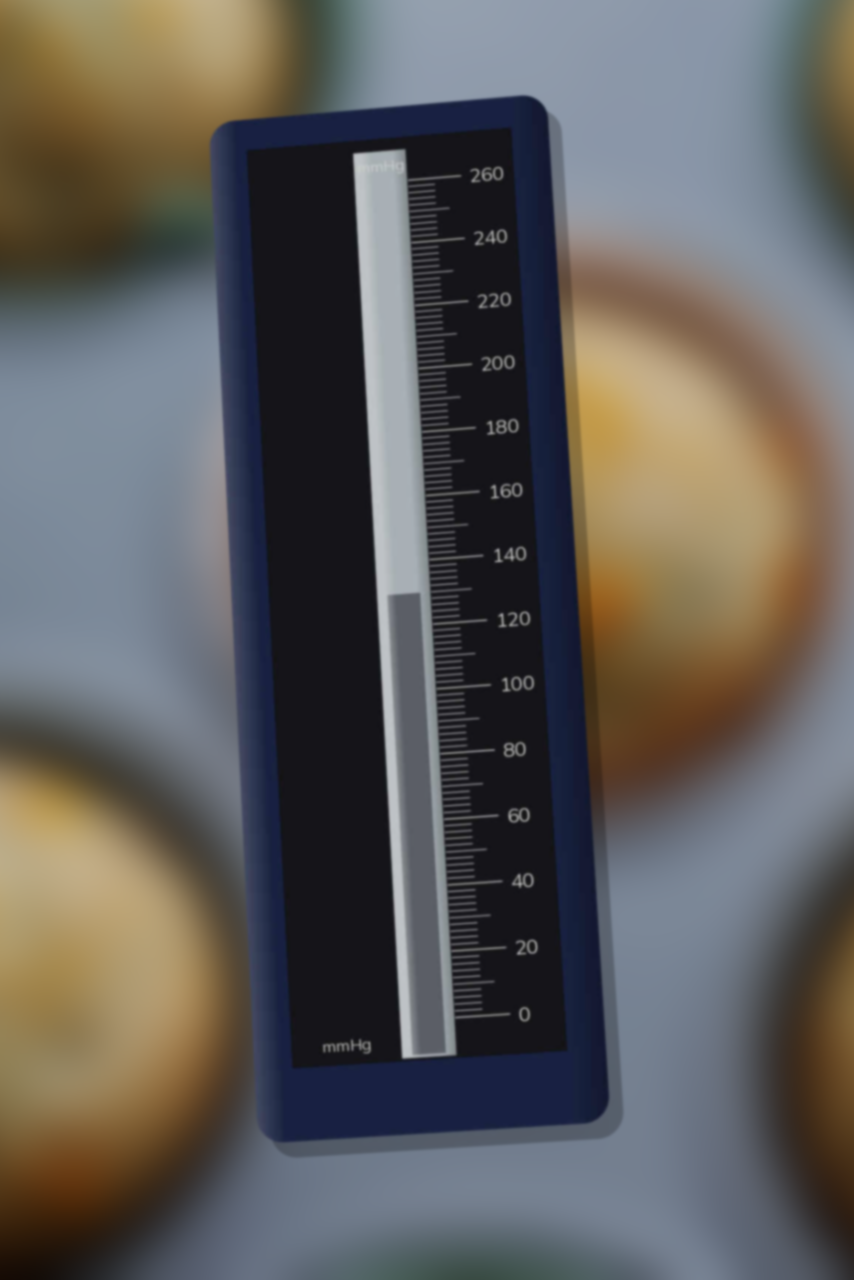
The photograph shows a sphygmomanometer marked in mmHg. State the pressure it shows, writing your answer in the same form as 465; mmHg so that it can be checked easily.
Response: 130; mmHg
